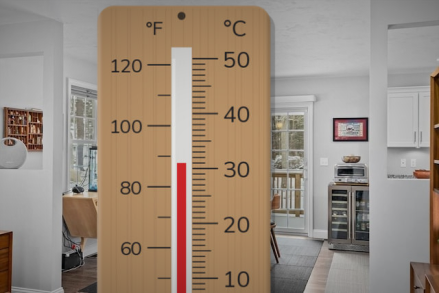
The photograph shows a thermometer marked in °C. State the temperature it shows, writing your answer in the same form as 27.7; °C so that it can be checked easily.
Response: 31; °C
